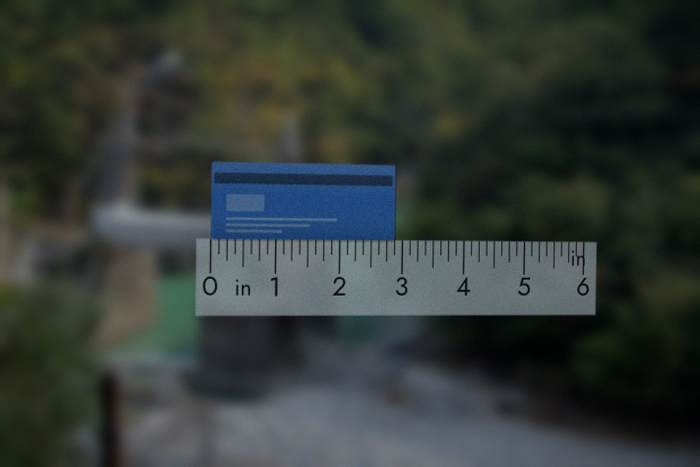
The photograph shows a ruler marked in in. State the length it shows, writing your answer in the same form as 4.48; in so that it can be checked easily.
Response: 2.875; in
